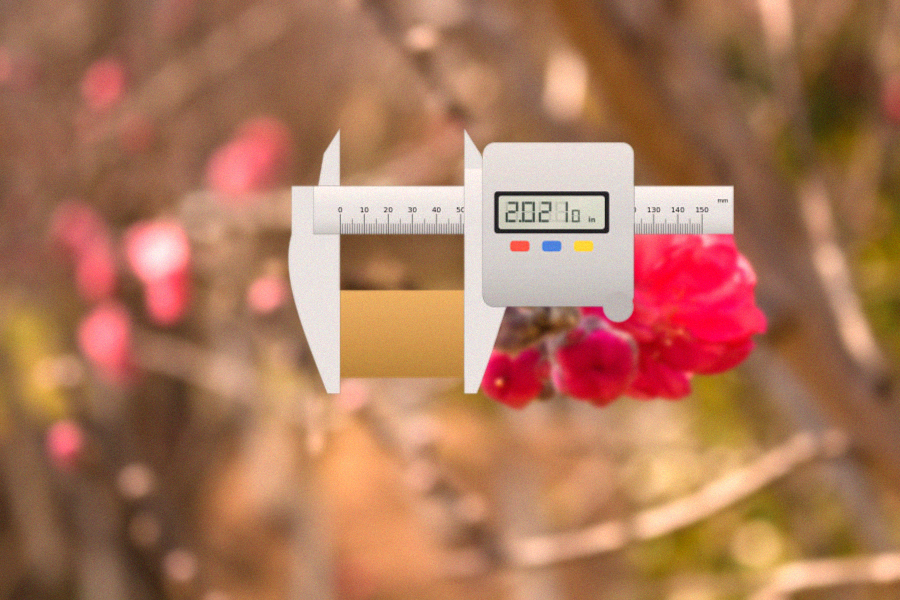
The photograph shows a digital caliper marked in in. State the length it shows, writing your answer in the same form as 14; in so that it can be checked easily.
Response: 2.0210; in
